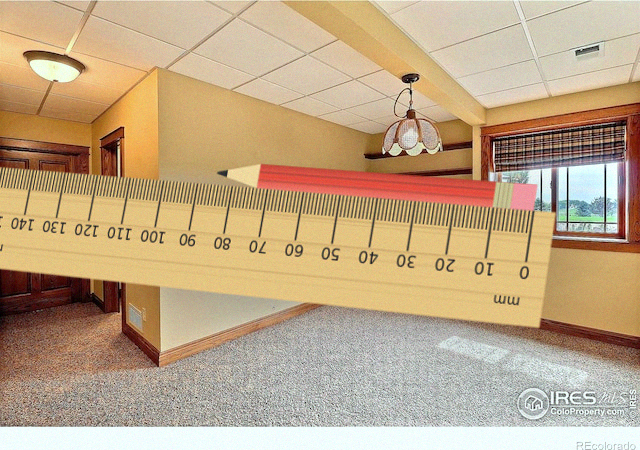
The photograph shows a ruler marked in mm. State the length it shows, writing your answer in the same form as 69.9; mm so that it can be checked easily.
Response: 85; mm
